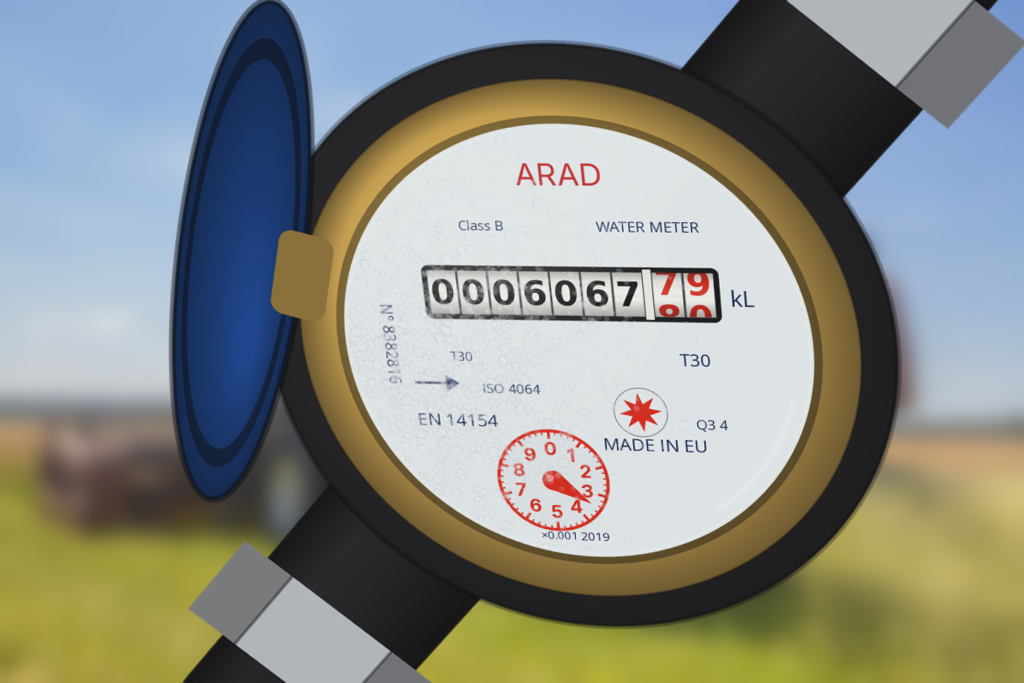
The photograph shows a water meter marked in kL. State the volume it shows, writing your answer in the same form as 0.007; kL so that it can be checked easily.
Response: 6067.793; kL
